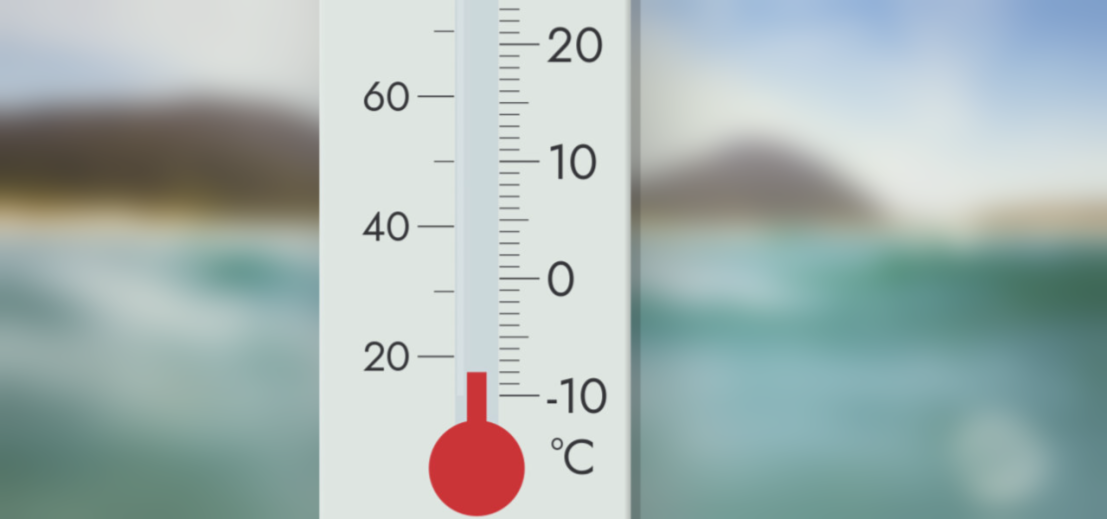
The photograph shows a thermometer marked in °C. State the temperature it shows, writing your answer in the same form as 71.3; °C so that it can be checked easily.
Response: -8; °C
